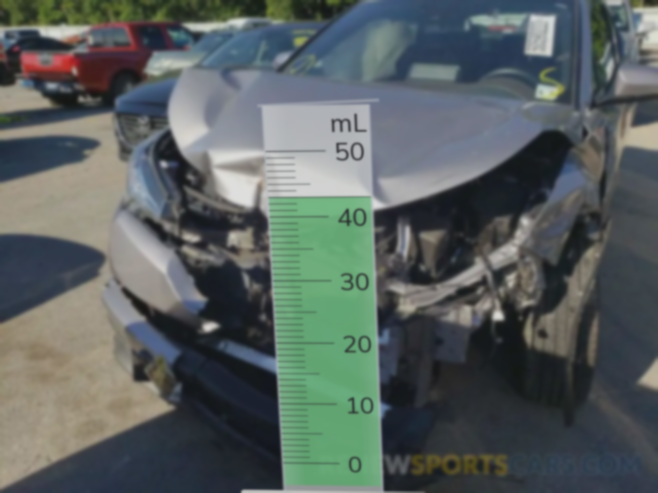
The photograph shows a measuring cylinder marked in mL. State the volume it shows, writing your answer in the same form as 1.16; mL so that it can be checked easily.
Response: 43; mL
